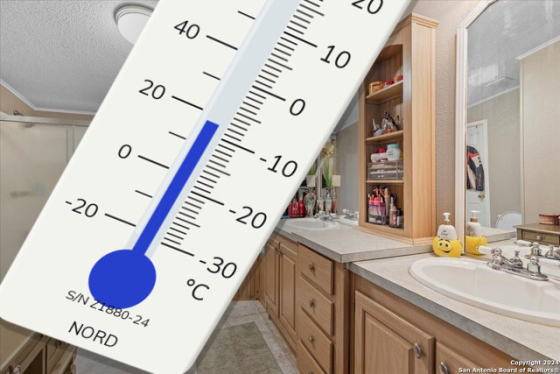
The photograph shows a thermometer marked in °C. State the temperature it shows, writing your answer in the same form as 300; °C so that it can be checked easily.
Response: -8; °C
